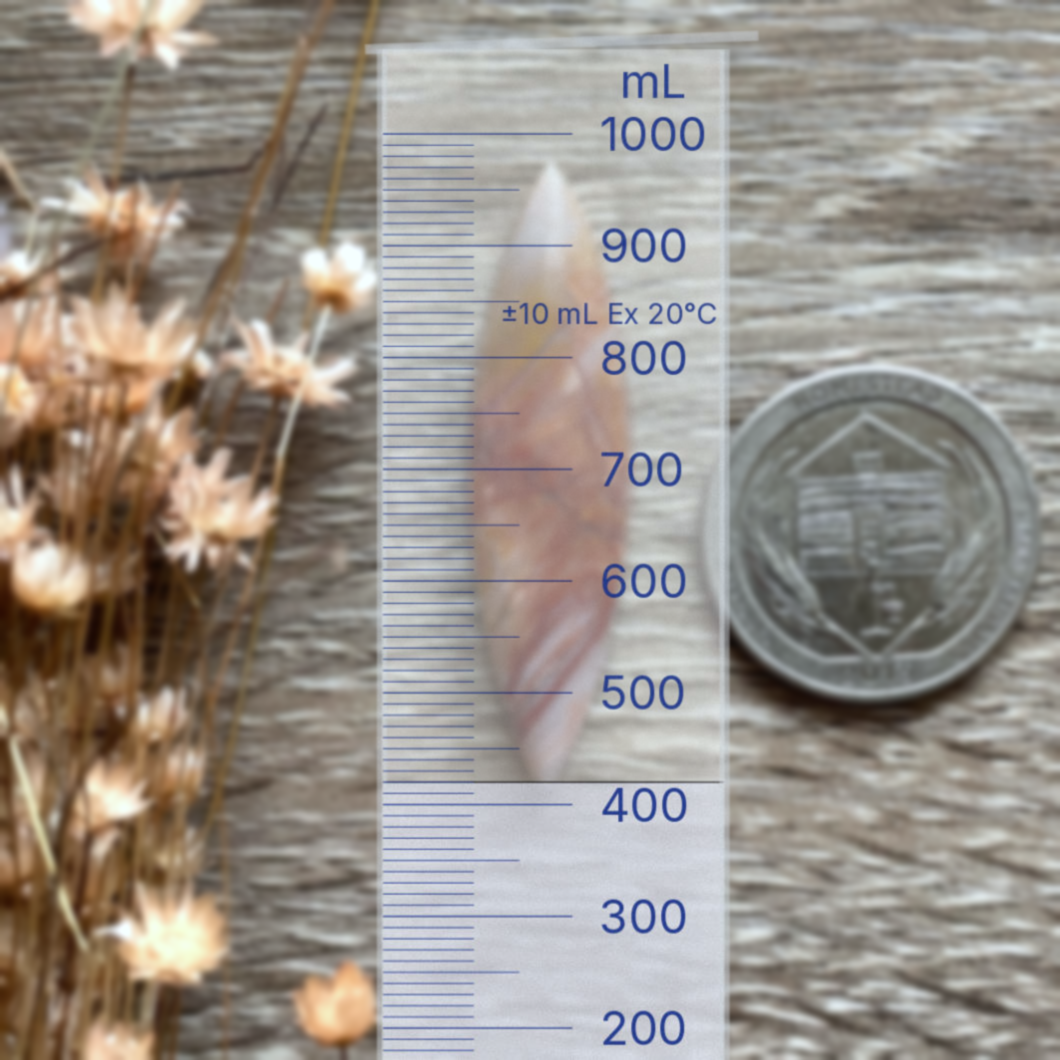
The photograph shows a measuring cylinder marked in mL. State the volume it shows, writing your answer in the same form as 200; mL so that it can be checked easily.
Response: 420; mL
